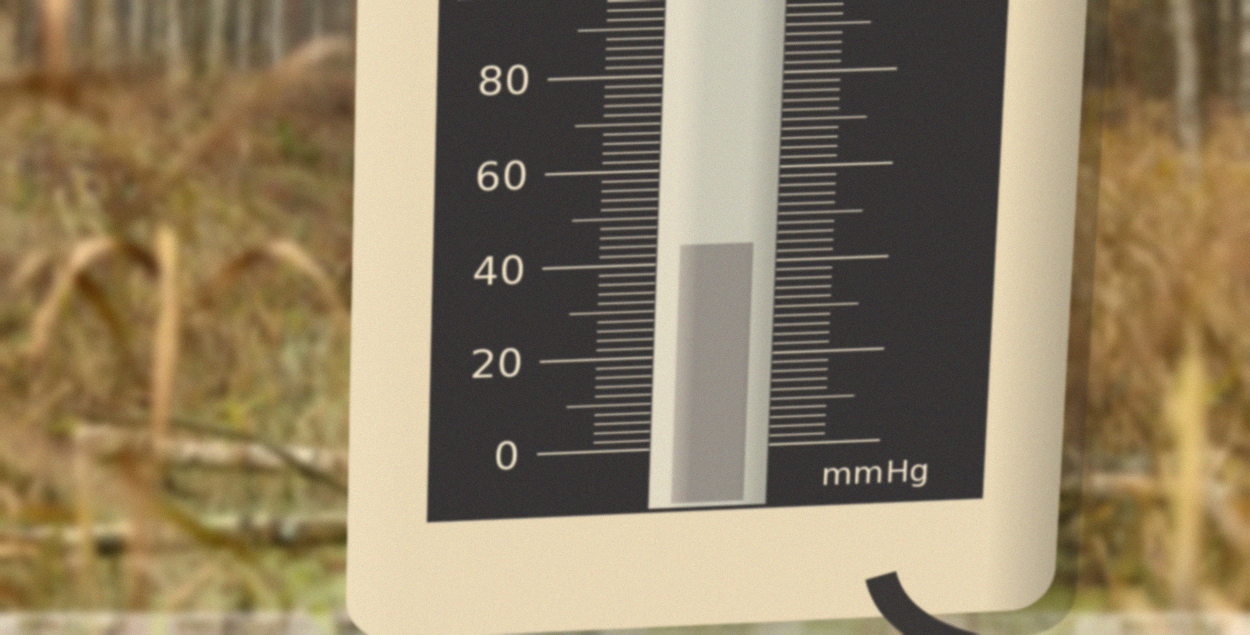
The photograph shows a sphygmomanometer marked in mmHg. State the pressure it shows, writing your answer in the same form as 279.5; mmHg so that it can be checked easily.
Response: 44; mmHg
